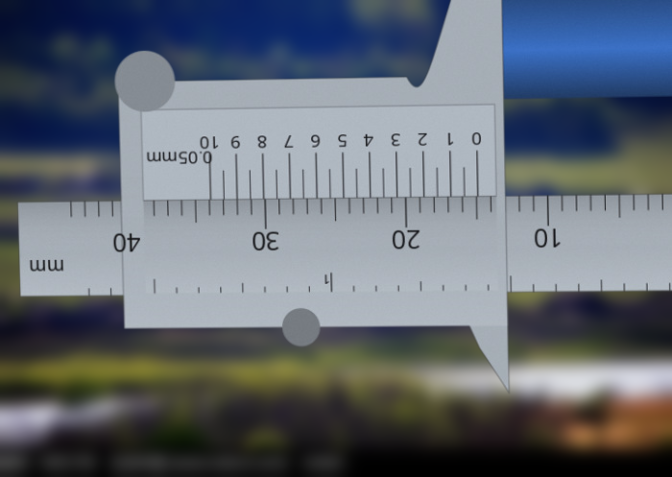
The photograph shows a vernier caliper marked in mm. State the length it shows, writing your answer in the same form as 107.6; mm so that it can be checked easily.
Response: 14.9; mm
